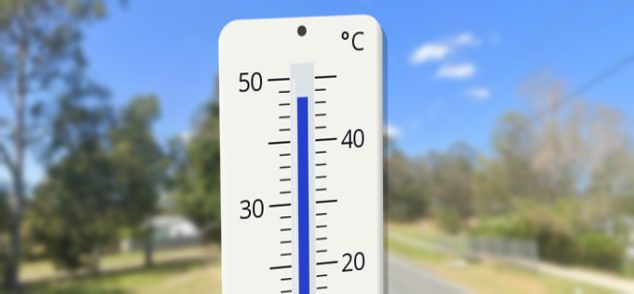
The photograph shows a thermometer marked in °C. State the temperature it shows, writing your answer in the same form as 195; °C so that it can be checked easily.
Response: 47; °C
